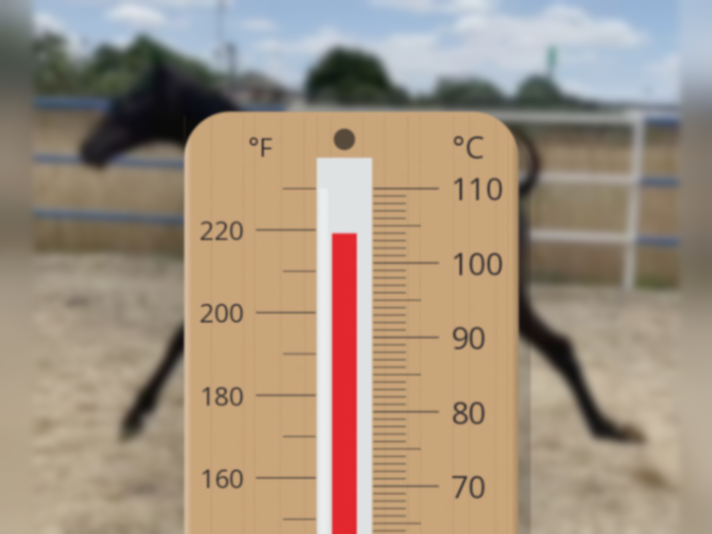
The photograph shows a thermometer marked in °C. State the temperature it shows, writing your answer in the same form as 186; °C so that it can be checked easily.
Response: 104; °C
